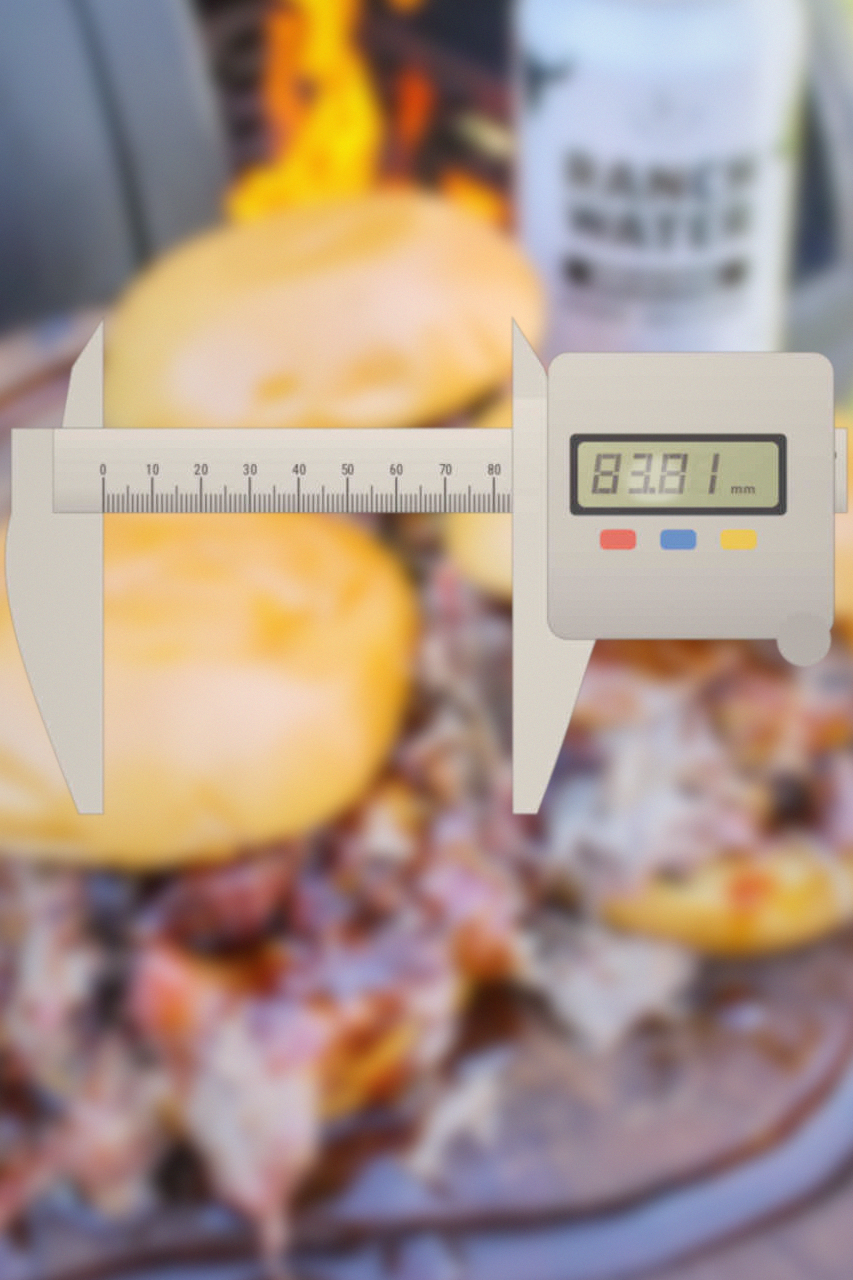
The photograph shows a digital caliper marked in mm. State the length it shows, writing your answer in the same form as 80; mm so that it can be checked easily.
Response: 83.81; mm
